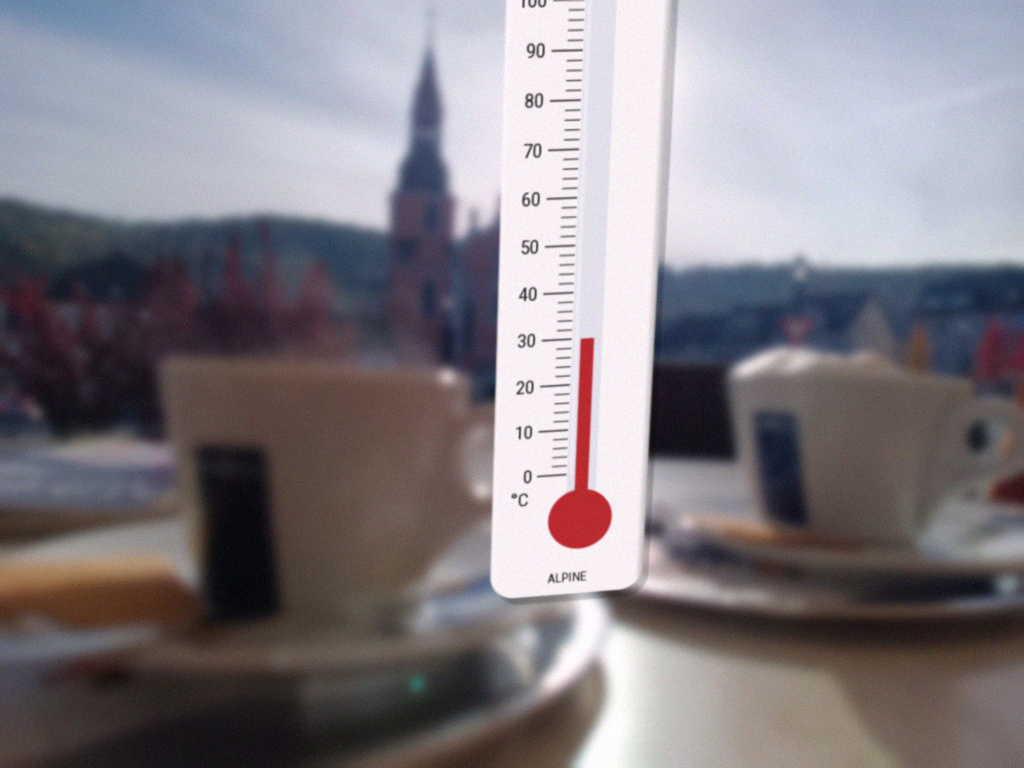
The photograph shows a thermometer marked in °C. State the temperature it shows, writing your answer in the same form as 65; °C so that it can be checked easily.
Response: 30; °C
